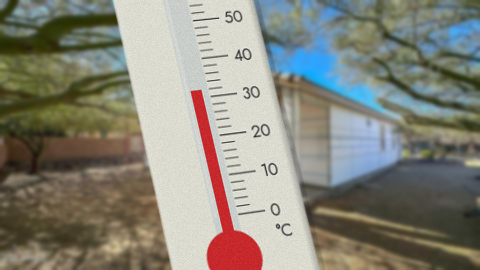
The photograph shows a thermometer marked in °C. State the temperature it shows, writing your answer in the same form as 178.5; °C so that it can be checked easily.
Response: 32; °C
